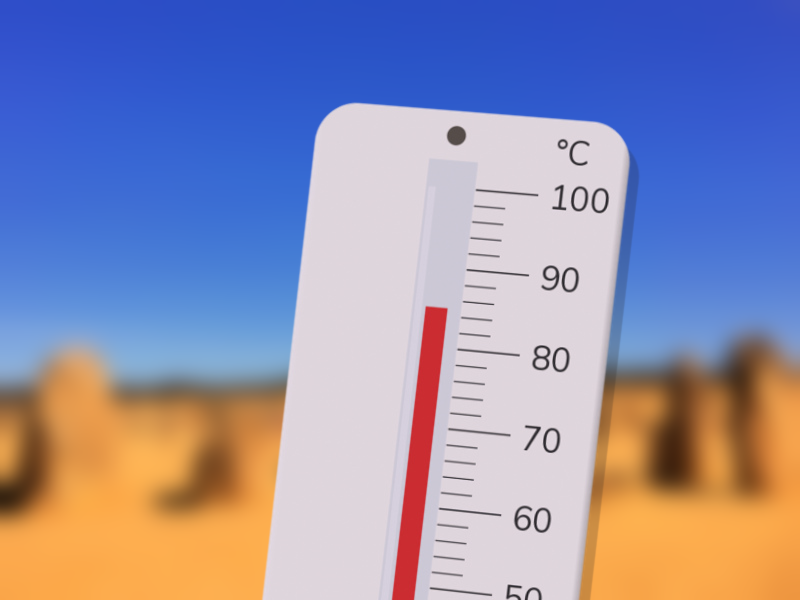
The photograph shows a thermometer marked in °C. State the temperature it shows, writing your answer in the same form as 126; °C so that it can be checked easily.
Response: 85; °C
